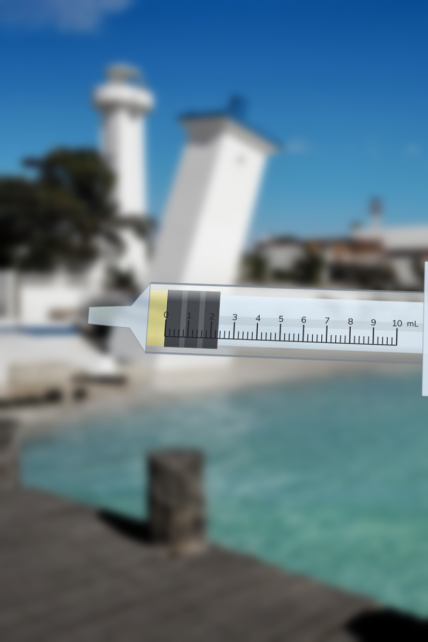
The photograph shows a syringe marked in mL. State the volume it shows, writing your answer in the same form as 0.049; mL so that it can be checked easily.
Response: 0; mL
